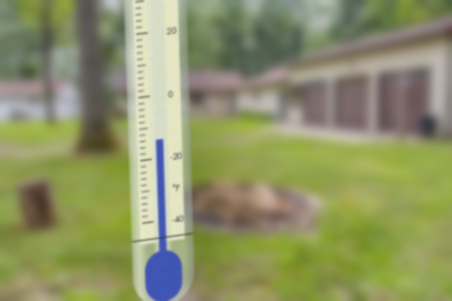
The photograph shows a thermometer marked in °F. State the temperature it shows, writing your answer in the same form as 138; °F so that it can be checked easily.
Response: -14; °F
